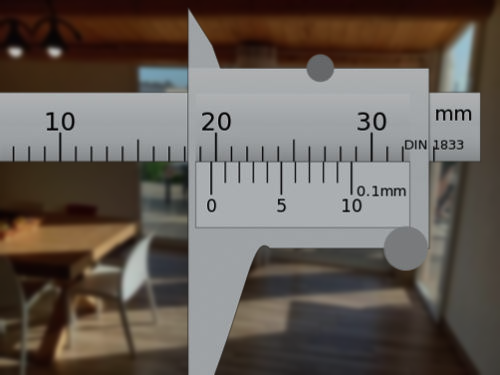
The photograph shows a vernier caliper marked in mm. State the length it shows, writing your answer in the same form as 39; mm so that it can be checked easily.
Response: 19.7; mm
